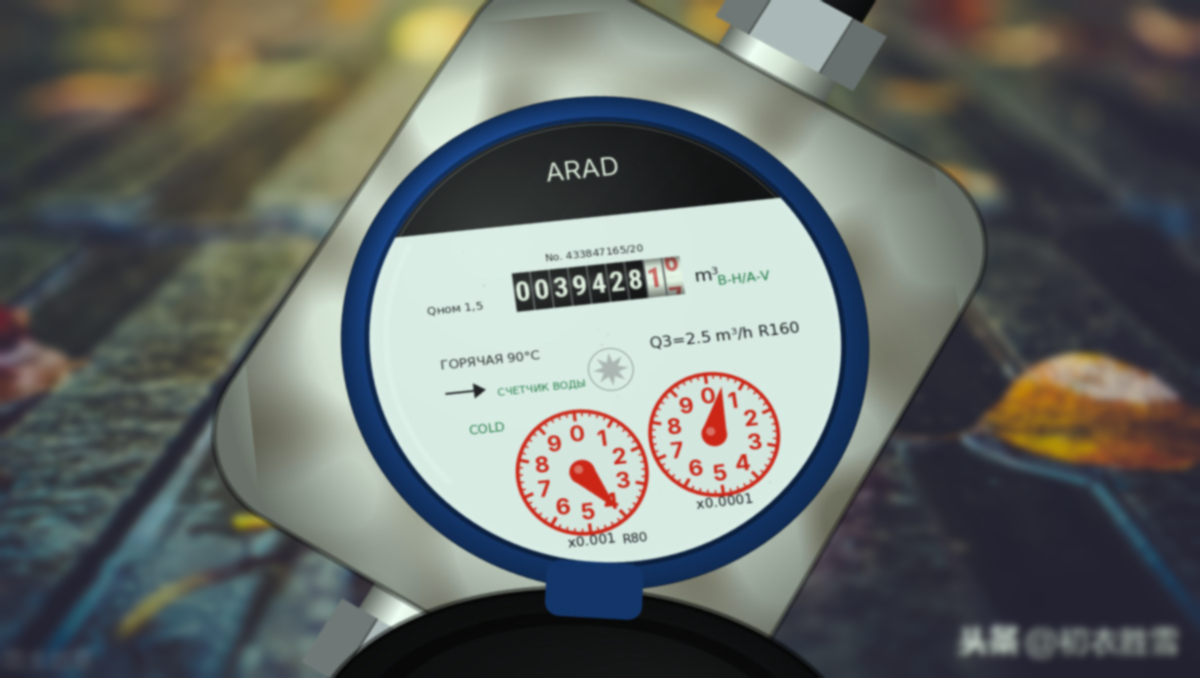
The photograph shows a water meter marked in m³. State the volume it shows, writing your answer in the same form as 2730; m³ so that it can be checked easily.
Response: 39428.1640; m³
